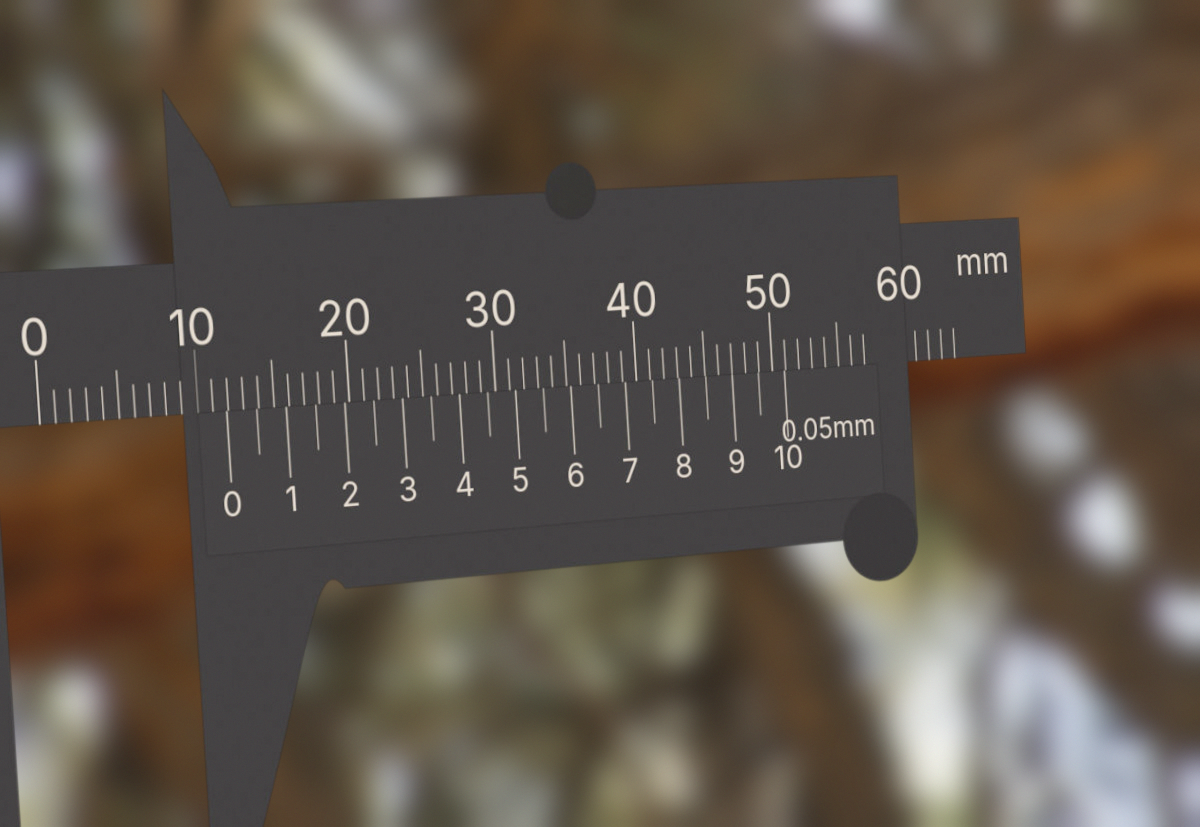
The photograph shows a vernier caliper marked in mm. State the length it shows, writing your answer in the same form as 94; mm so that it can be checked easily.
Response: 11.9; mm
